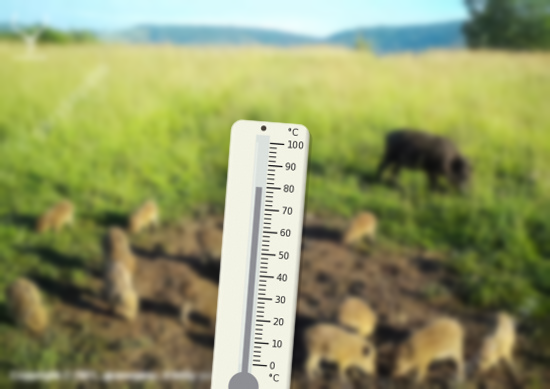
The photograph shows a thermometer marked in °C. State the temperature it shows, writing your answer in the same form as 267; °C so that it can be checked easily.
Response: 80; °C
